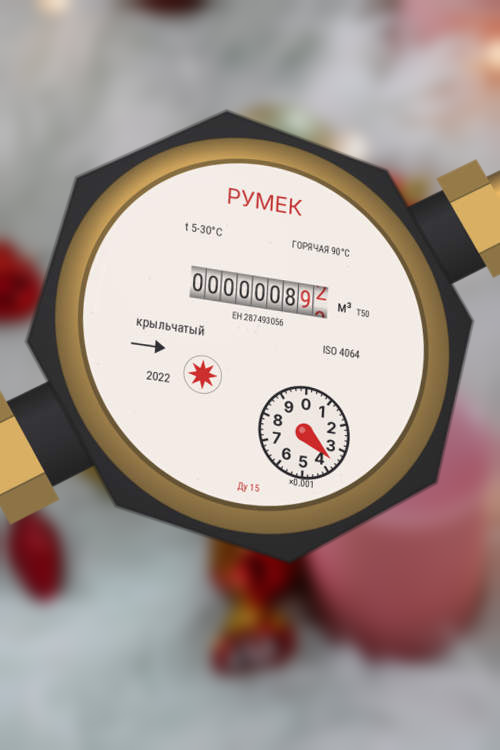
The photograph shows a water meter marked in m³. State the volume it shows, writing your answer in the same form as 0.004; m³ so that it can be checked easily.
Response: 8.923; m³
